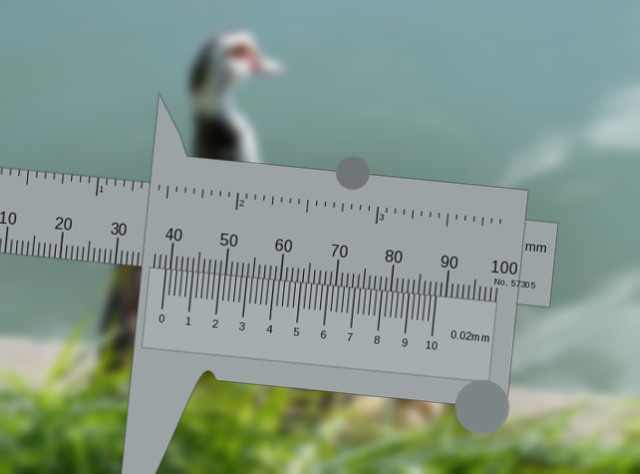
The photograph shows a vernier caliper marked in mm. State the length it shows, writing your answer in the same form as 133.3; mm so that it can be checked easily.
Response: 39.2; mm
